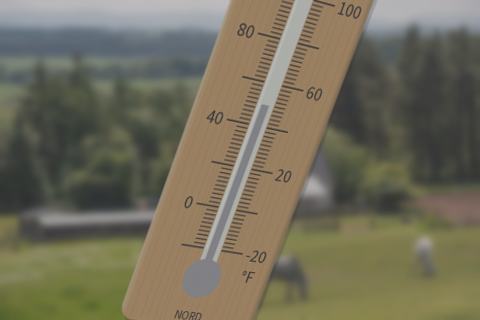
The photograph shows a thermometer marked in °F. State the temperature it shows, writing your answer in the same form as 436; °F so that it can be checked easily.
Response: 50; °F
